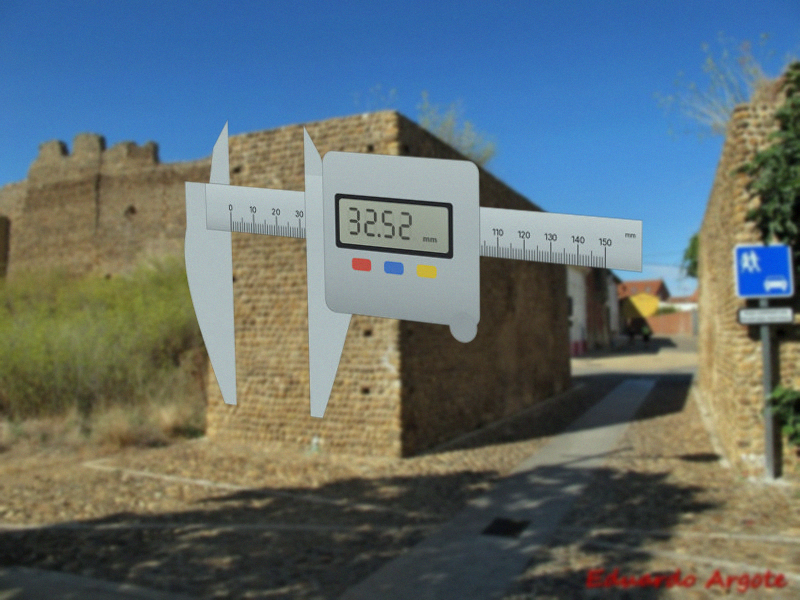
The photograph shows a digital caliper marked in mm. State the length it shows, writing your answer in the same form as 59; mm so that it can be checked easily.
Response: 32.52; mm
